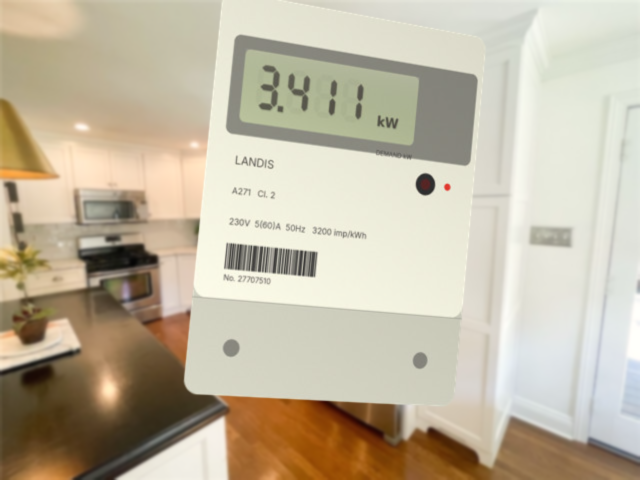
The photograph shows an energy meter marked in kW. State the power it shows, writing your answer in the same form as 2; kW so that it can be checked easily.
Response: 3.411; kW
